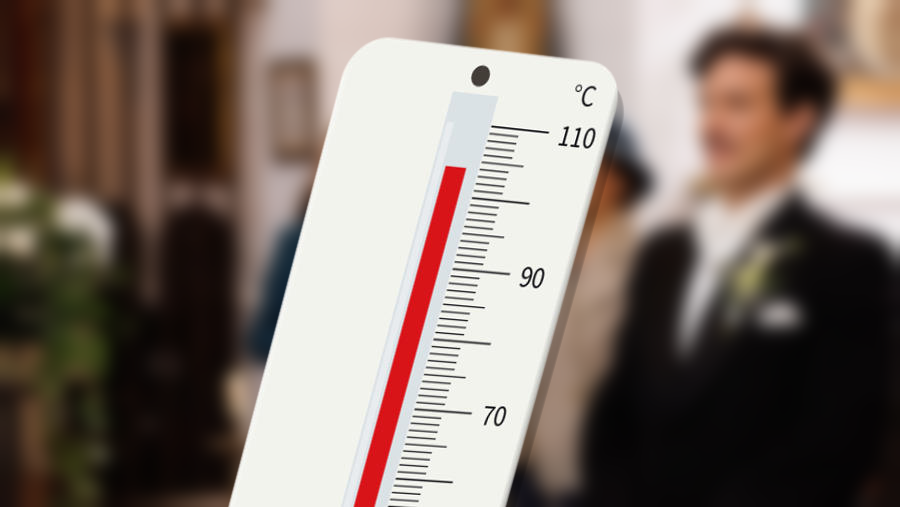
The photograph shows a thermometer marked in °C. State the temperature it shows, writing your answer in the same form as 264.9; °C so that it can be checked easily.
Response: 104; °C
